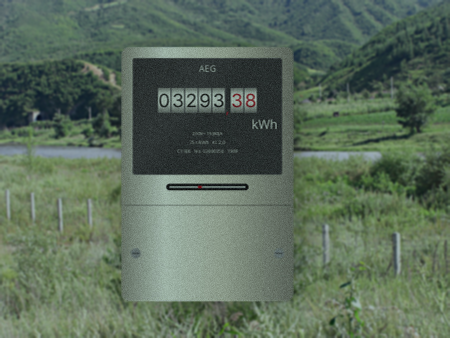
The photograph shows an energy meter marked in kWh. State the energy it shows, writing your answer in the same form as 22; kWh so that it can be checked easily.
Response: 3293.38; kWh
